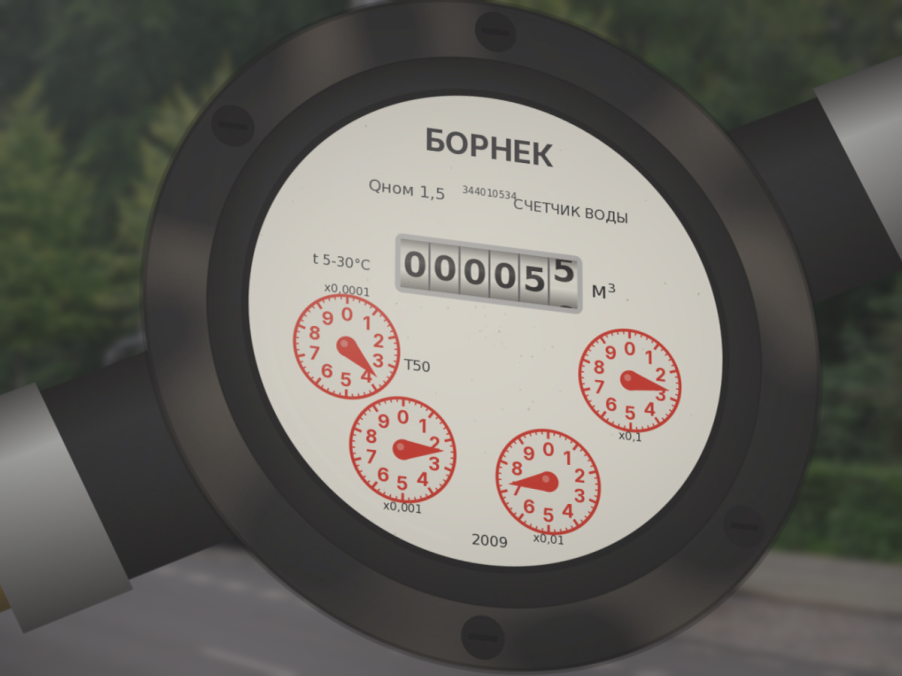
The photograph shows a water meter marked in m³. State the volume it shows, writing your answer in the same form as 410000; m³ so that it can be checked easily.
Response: 55.2723; m³
